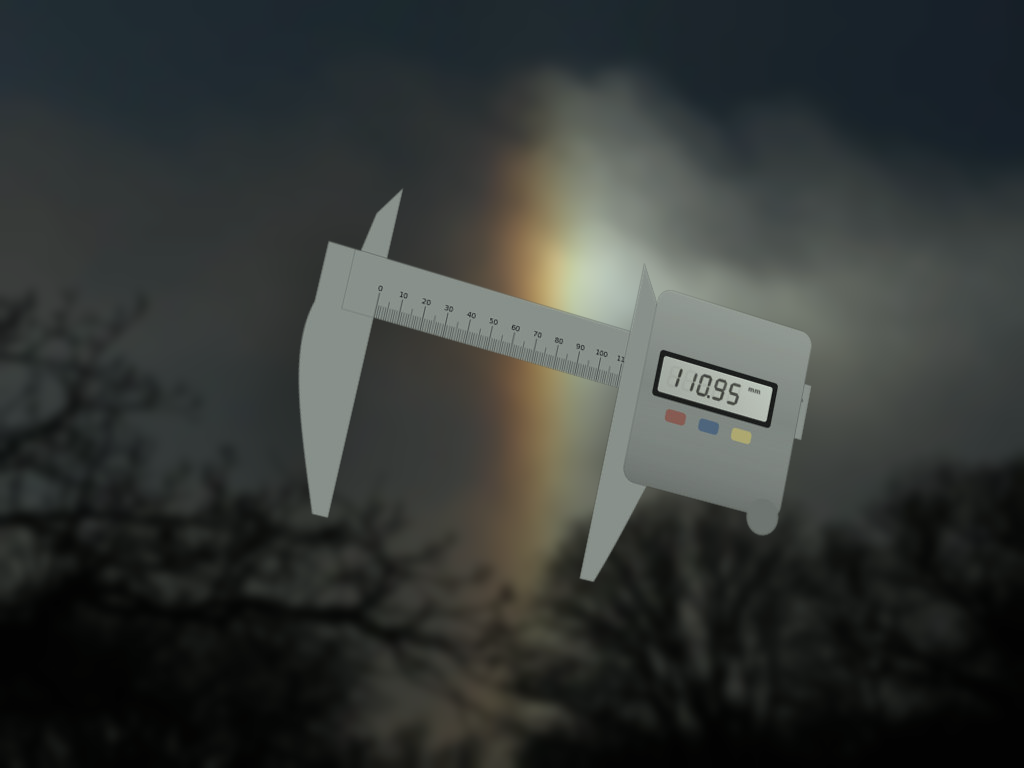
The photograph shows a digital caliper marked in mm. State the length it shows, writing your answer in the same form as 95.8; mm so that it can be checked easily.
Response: 110.95; mm
